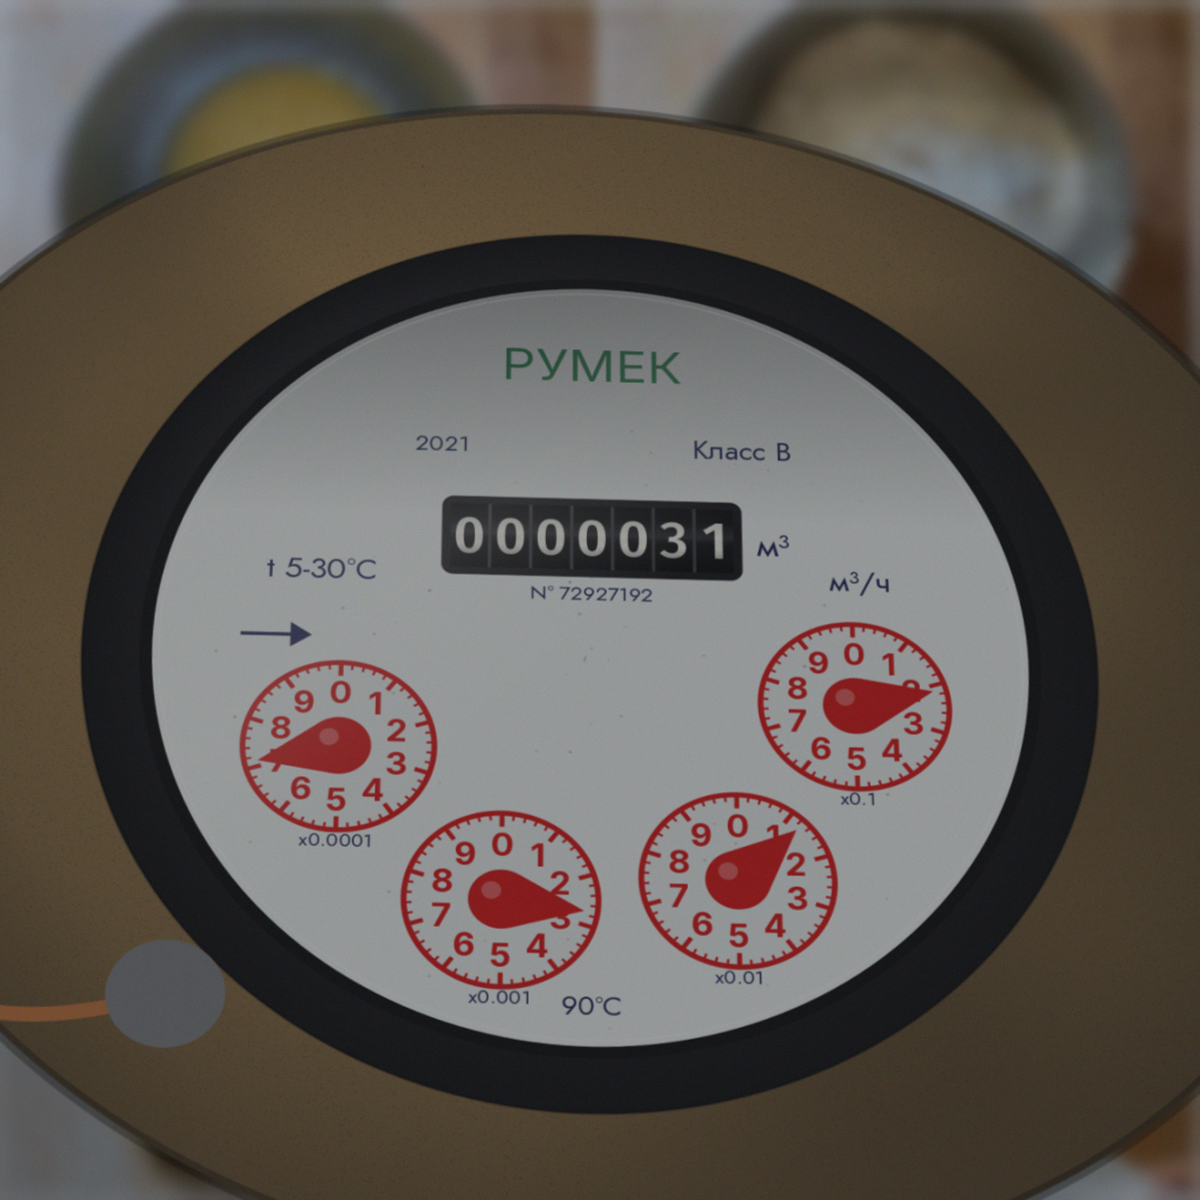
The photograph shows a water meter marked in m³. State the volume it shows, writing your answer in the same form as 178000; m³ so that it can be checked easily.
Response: 31.2127; m³
